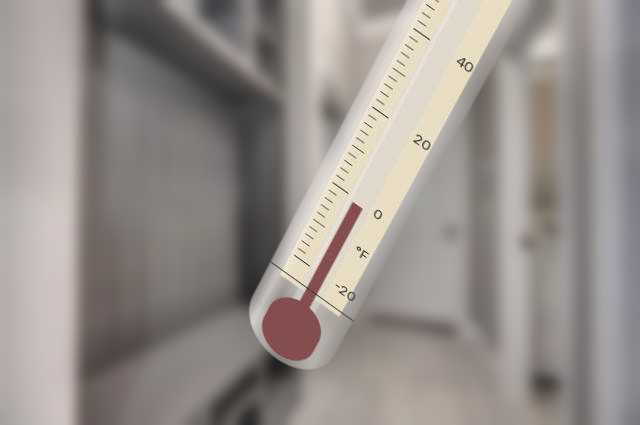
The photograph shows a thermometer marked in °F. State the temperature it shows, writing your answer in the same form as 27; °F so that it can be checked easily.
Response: -1; °F
